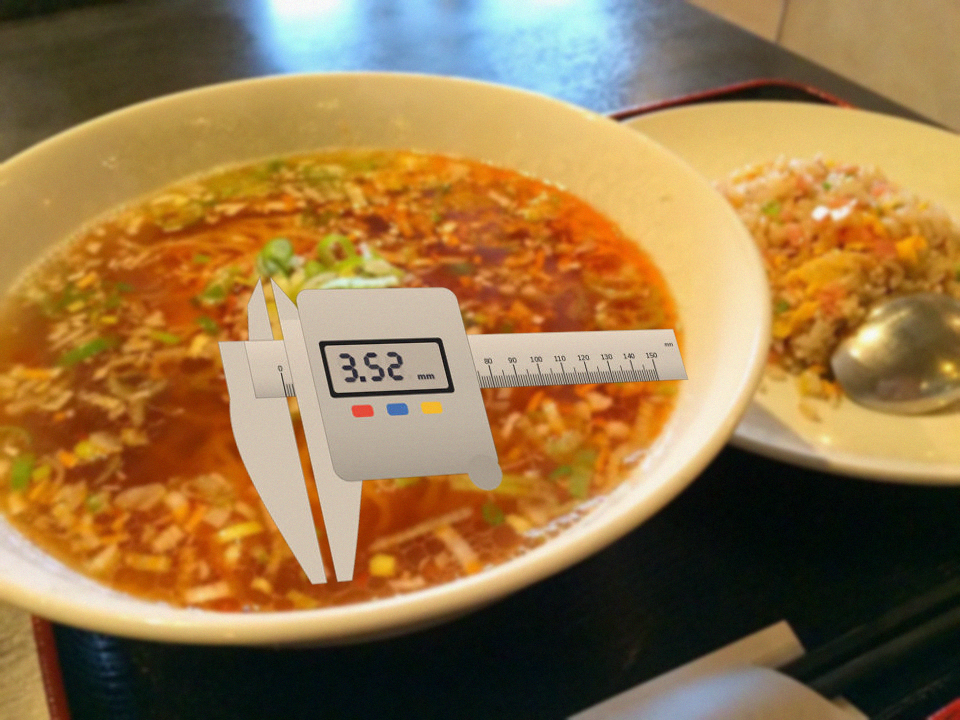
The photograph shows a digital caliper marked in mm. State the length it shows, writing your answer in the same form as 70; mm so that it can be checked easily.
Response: 3.52; mm
